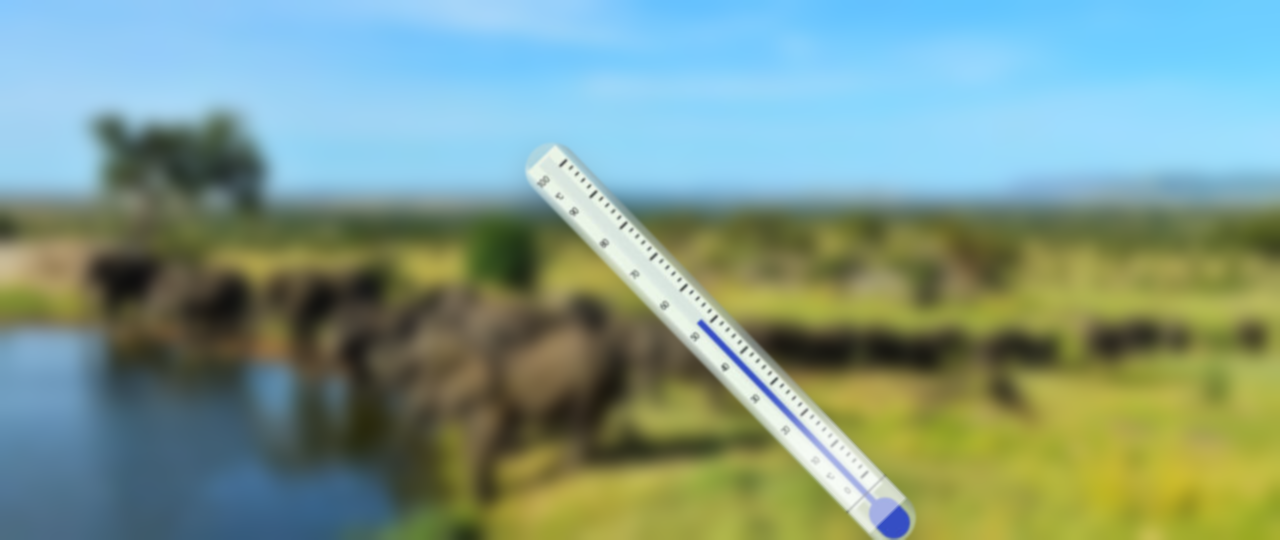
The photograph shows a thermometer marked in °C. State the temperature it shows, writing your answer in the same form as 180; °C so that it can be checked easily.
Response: 52; °C
